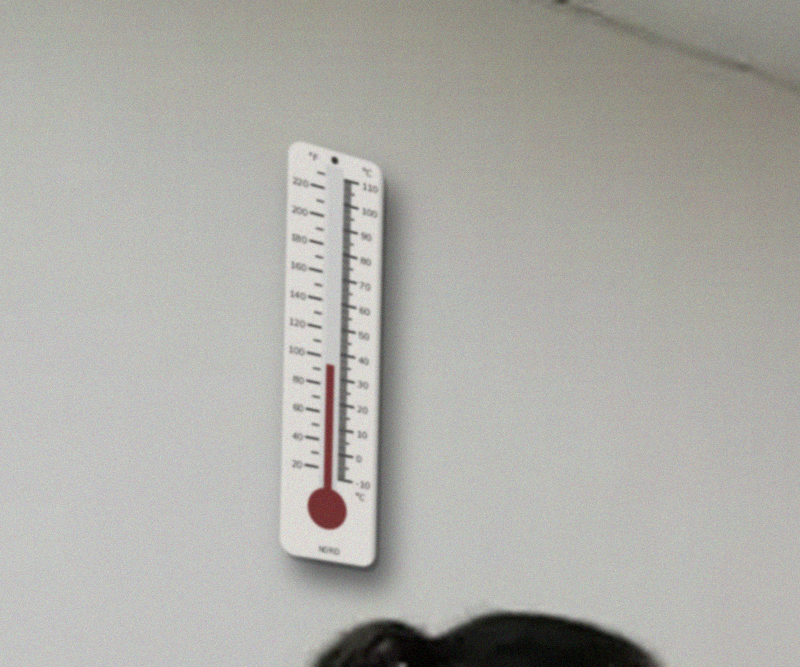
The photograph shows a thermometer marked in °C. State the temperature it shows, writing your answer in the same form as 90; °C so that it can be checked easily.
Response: 35; °C
